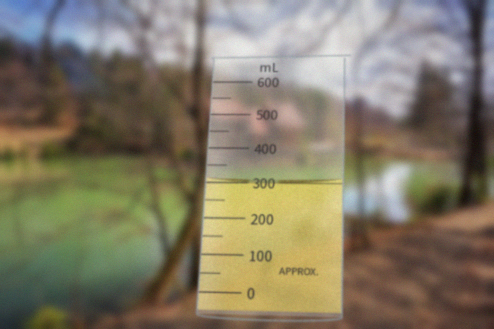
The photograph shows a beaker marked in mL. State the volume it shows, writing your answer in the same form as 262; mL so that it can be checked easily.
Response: 300; mL
